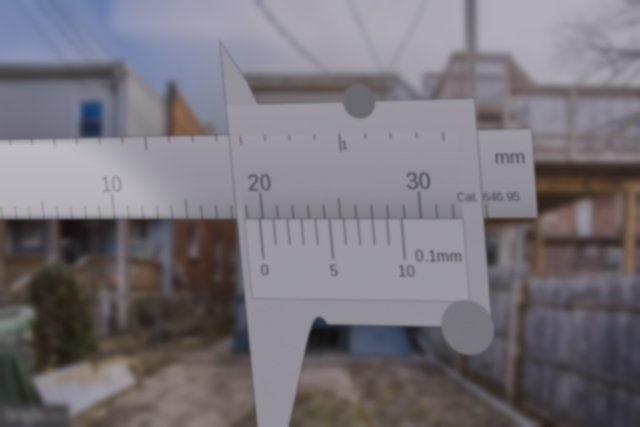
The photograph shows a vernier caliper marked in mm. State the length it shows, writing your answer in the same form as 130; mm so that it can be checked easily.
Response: 19.8; mm
